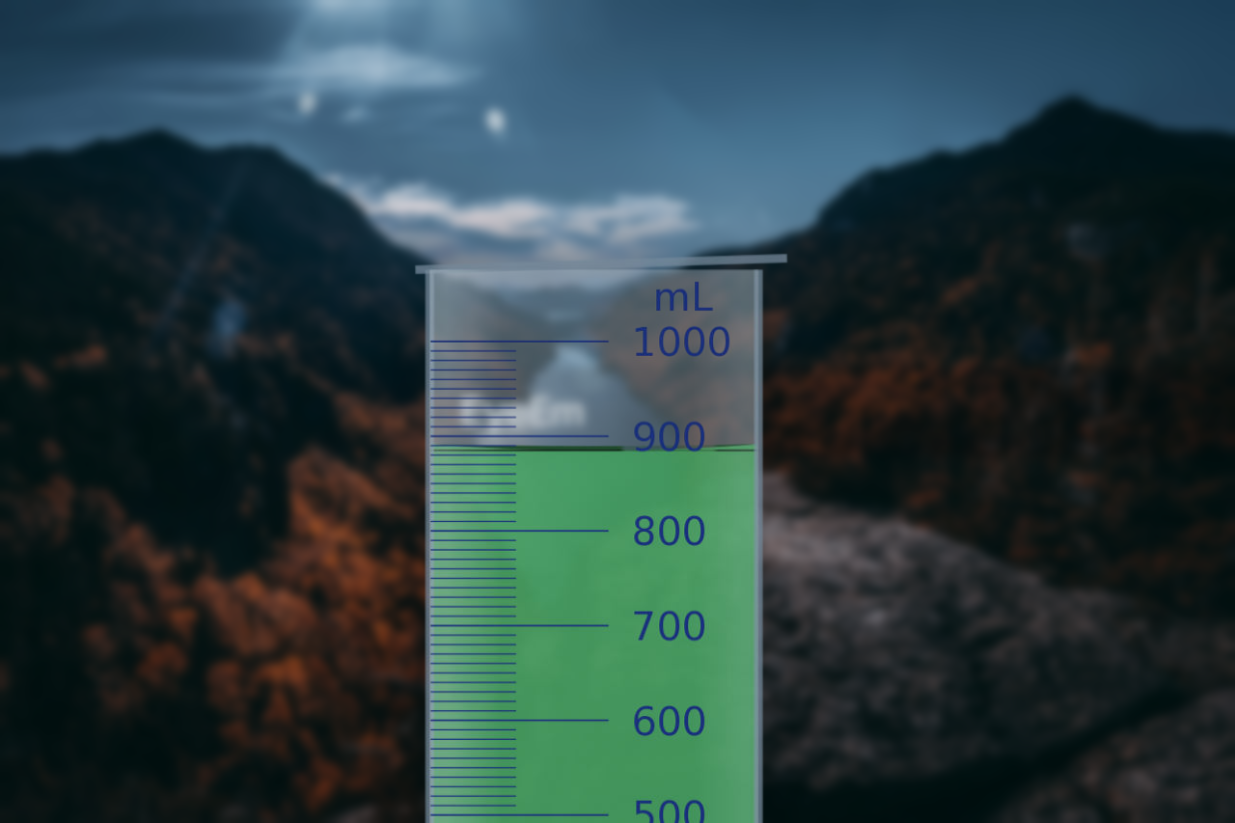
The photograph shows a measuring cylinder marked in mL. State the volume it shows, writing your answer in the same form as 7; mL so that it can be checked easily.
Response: 885; mL
